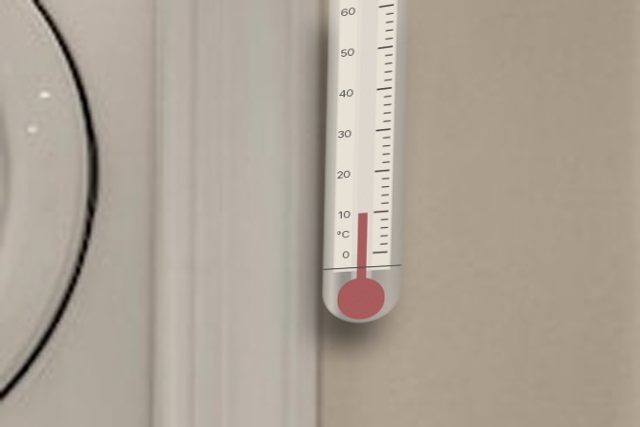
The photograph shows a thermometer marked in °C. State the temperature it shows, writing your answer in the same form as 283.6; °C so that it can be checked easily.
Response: 10; °C
